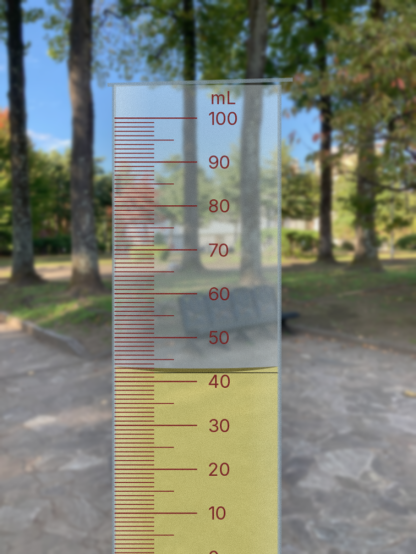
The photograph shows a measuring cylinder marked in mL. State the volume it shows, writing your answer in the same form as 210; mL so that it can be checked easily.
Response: 42; mL
